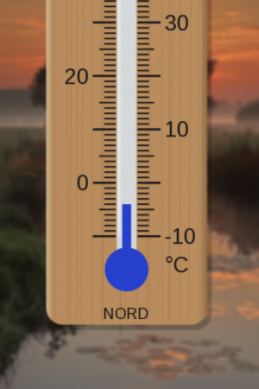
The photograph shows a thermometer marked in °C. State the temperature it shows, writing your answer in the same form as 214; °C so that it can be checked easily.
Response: -4; °C
